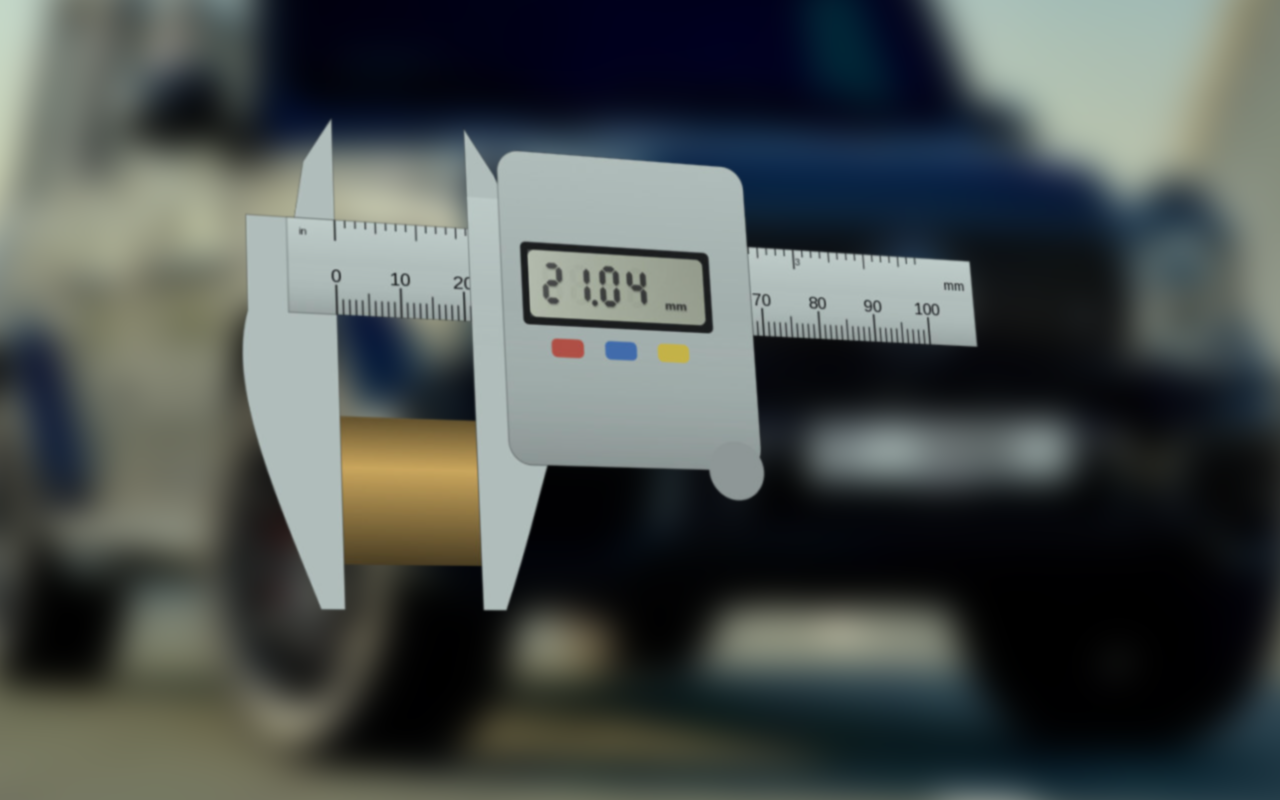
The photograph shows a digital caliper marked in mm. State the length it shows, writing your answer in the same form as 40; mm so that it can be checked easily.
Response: 21.04; mm
